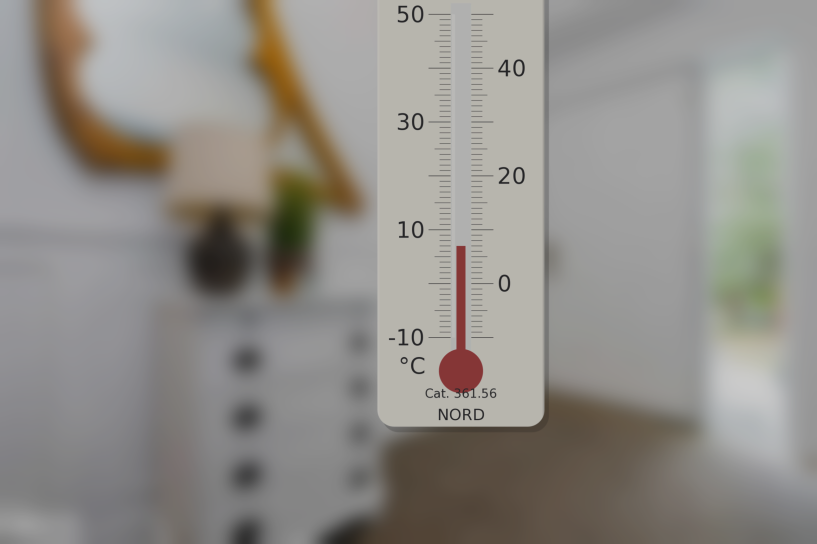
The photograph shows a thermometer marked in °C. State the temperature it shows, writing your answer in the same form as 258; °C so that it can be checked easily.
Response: 7; °C
